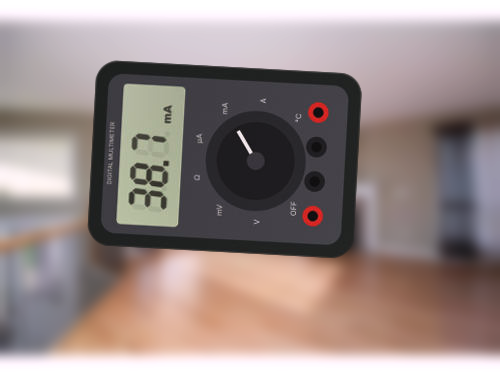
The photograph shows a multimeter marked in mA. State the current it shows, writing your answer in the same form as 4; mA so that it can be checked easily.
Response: 38.7; mA
